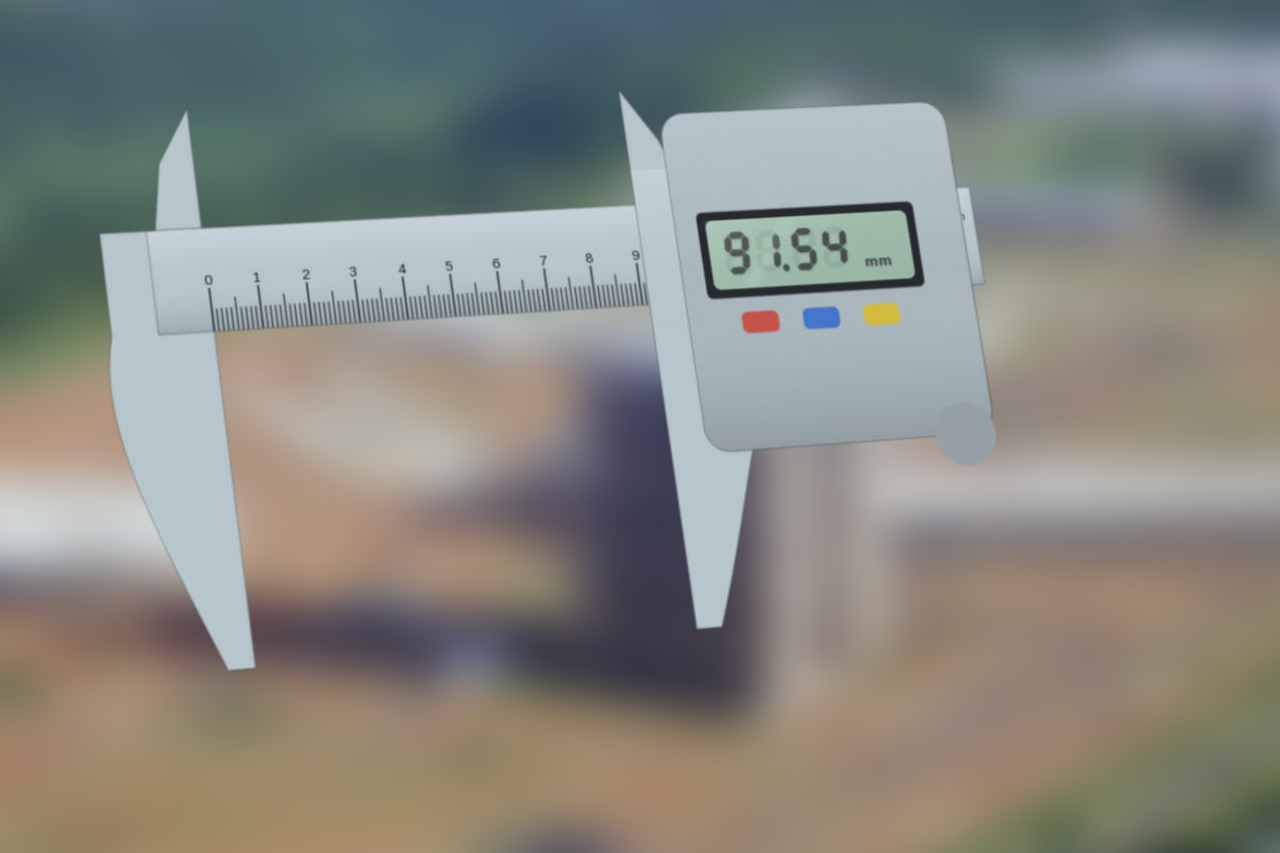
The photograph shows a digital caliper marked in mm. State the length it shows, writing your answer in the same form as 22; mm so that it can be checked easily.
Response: 91.54; mm
